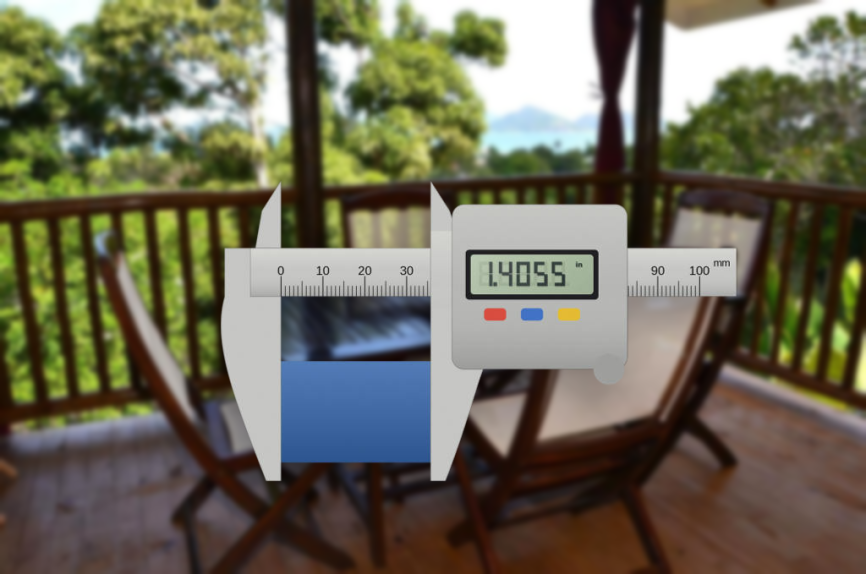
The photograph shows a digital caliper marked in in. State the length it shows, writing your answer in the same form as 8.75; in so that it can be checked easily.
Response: 1.4055; in
